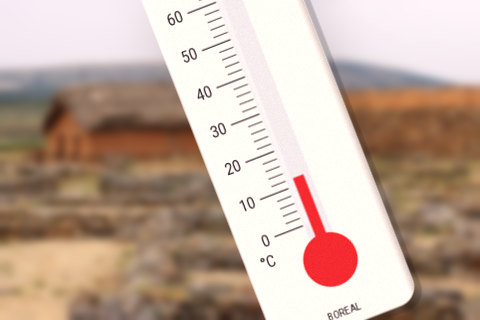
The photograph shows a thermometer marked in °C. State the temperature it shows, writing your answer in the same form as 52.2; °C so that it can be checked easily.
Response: 12; °C
